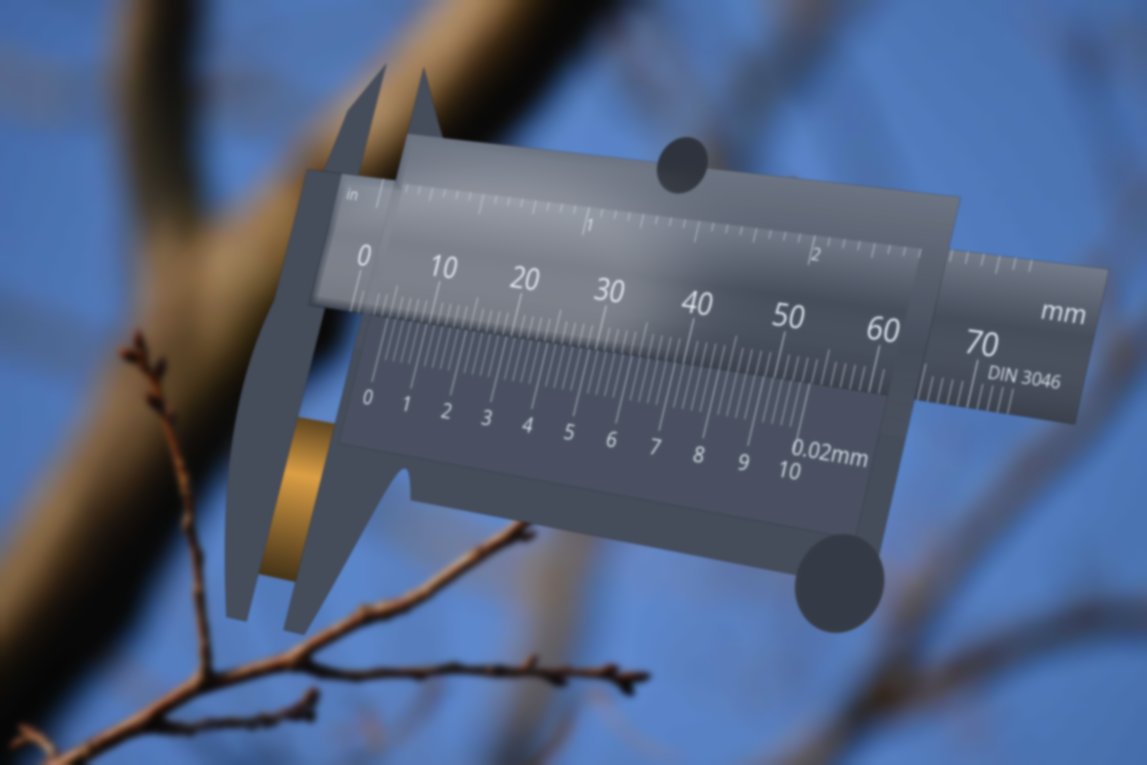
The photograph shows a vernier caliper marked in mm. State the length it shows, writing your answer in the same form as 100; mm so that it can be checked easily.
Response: 4.8; mm
